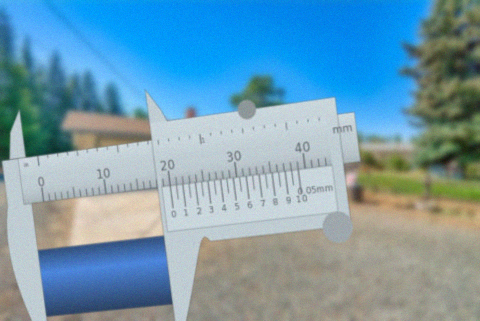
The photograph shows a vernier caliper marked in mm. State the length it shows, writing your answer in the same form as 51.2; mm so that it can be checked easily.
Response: 20.0; mm
